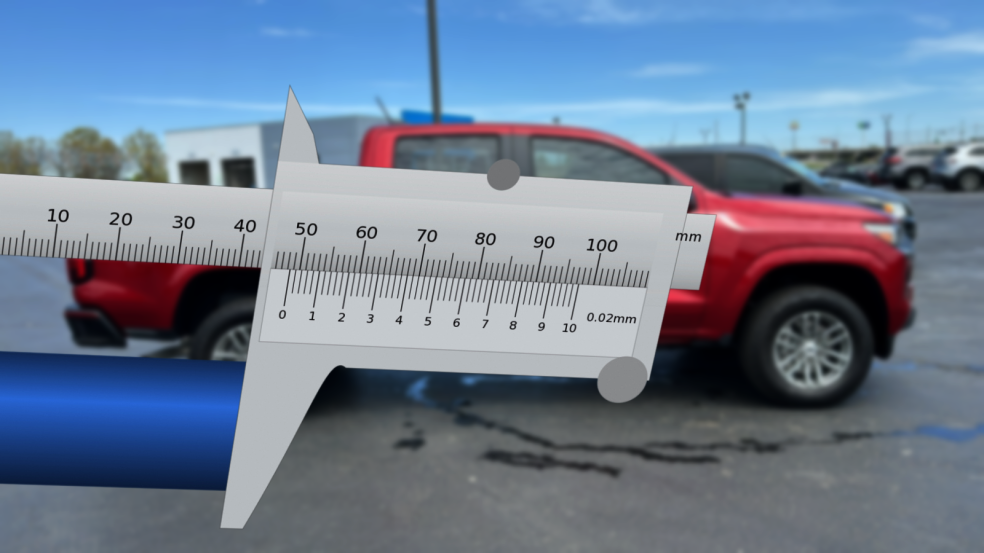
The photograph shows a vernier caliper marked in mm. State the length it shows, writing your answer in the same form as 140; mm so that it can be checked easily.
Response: 48.4; mm
